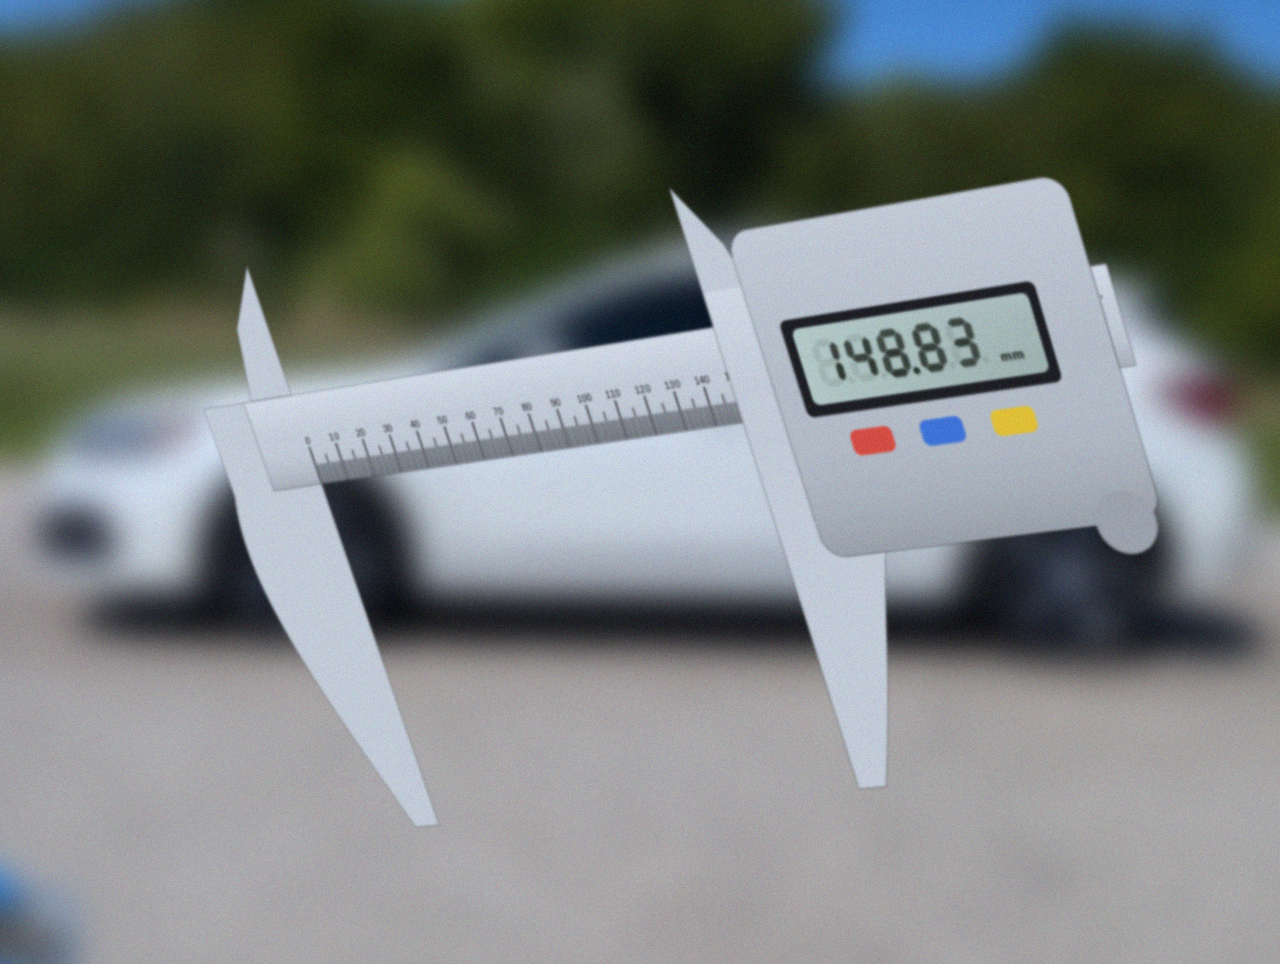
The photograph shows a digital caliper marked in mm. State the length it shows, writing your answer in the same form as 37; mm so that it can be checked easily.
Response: 148.83; mm
